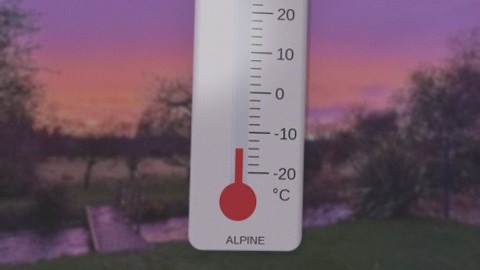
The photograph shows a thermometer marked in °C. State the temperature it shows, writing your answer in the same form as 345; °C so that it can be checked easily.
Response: -14; °C
